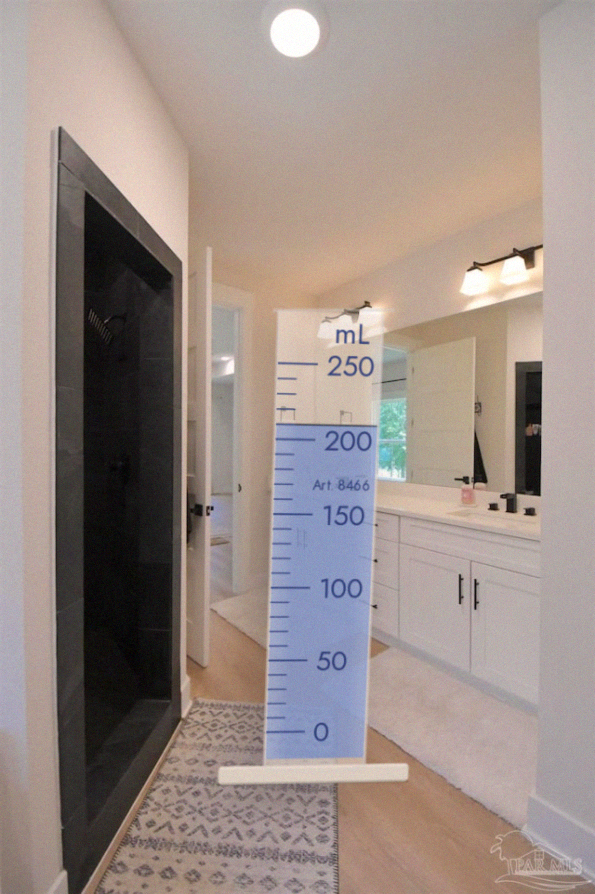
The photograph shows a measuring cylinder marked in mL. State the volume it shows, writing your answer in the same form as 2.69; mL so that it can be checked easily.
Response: 210; mL
